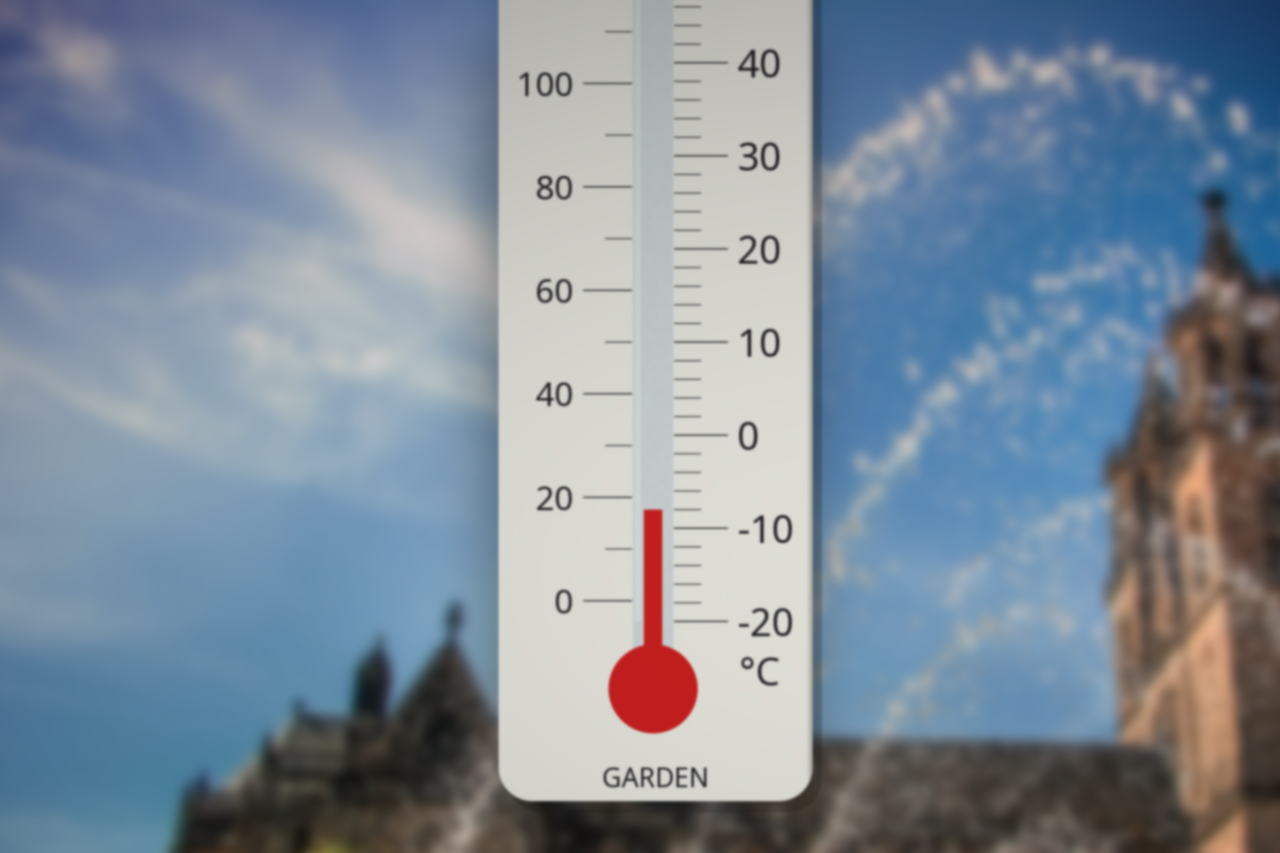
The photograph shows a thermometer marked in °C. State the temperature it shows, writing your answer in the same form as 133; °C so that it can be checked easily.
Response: -8; °C
